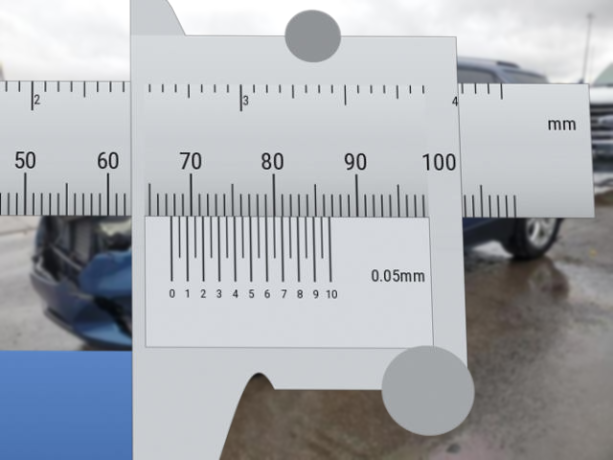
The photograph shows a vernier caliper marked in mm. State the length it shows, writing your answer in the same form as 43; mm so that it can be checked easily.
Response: 67.6; mm
